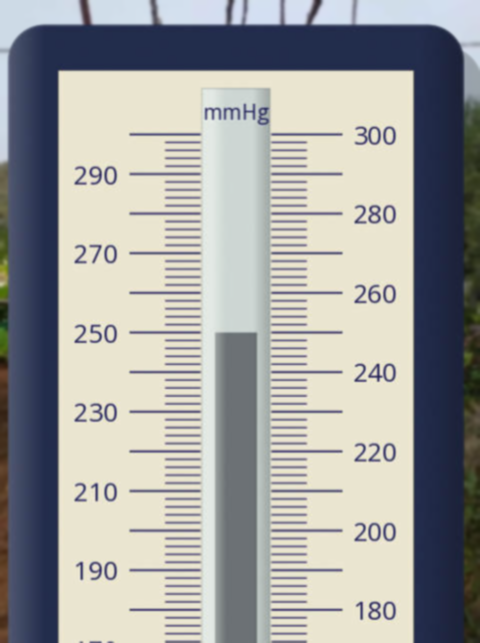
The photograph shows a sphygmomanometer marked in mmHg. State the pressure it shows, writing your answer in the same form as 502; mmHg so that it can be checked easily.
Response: 250; mmHg
